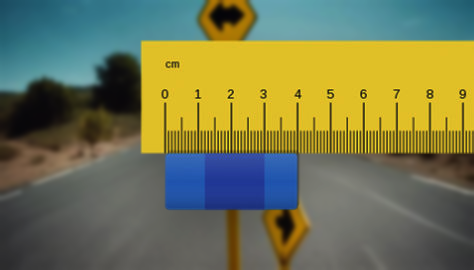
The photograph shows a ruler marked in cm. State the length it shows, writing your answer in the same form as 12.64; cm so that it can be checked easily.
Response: 4; cm
